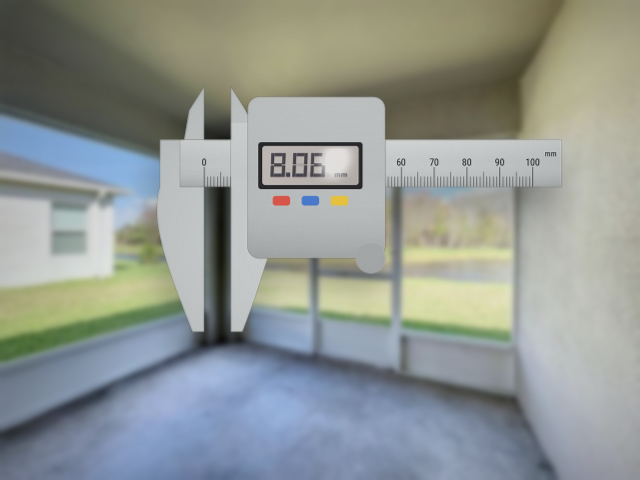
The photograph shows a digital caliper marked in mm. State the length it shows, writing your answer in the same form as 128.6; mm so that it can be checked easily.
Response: 8.06; mm
